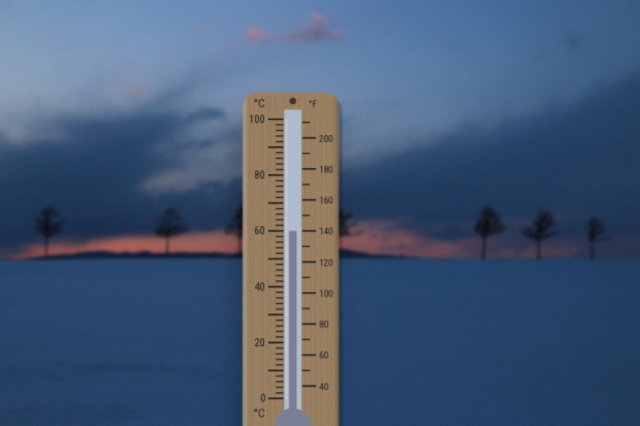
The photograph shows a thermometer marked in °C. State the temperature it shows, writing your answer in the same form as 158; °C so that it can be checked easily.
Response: 60; °C
